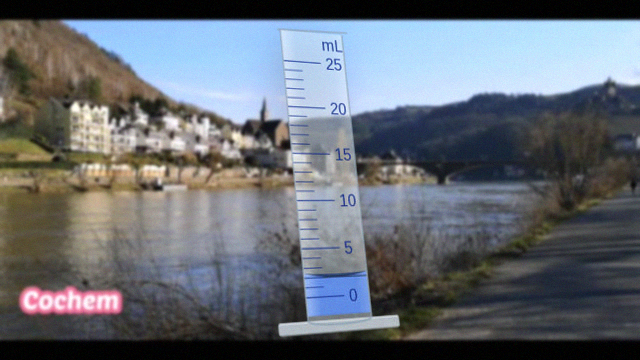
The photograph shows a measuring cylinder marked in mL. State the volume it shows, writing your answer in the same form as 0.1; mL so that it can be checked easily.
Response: 2; mL
